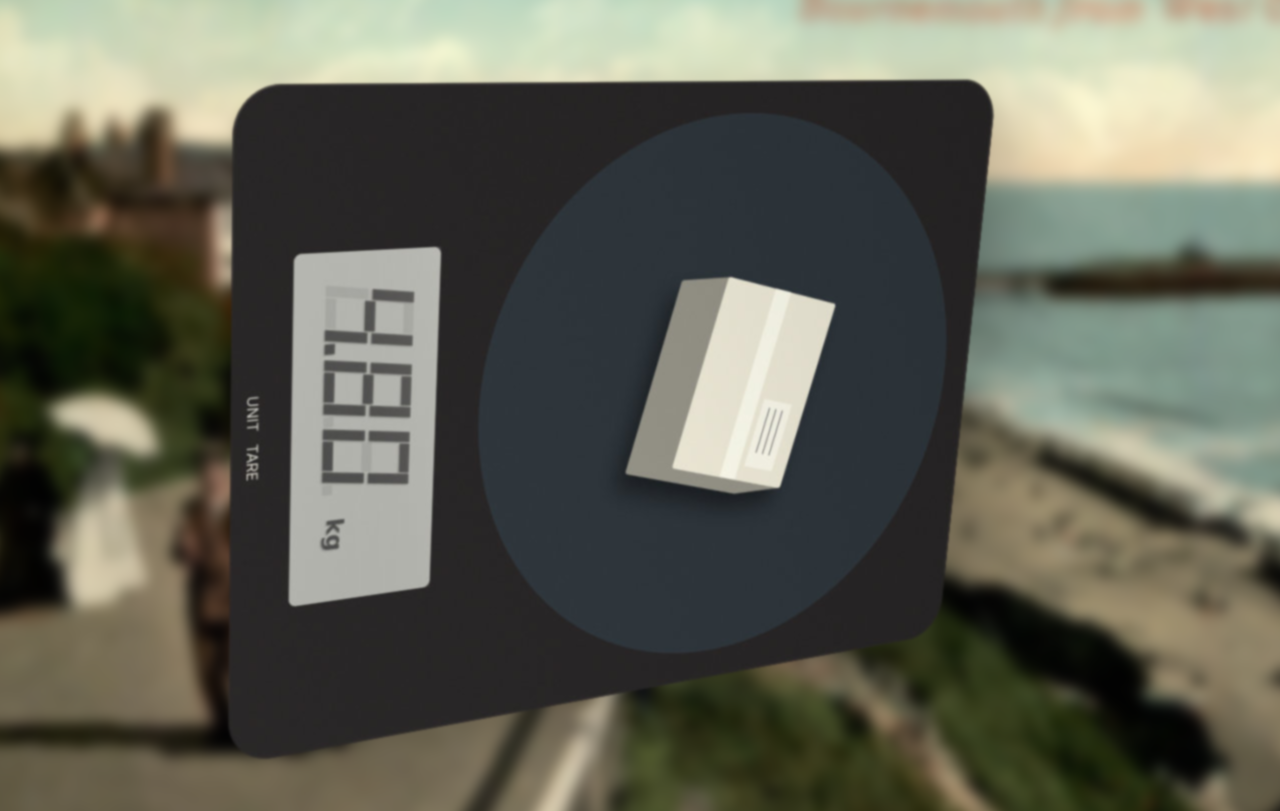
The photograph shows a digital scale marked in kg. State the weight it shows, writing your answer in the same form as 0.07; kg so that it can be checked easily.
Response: 4.80; kg
